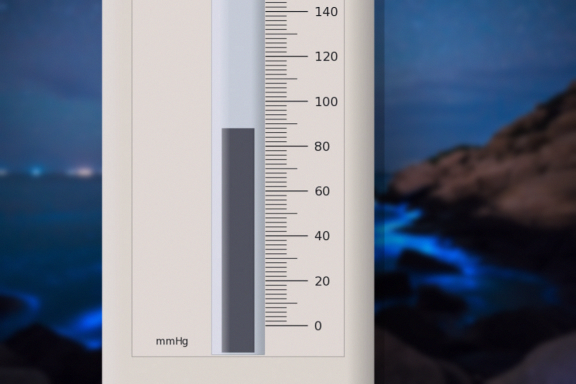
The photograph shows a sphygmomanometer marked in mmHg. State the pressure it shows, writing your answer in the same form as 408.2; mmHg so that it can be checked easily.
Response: 88; mmHg
